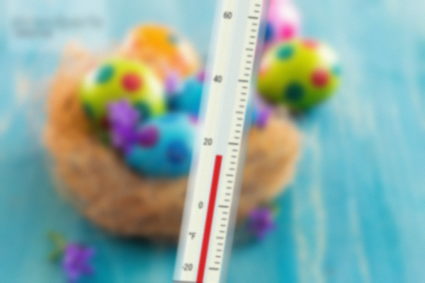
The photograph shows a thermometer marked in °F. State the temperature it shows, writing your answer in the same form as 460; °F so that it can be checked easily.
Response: 16; °F
